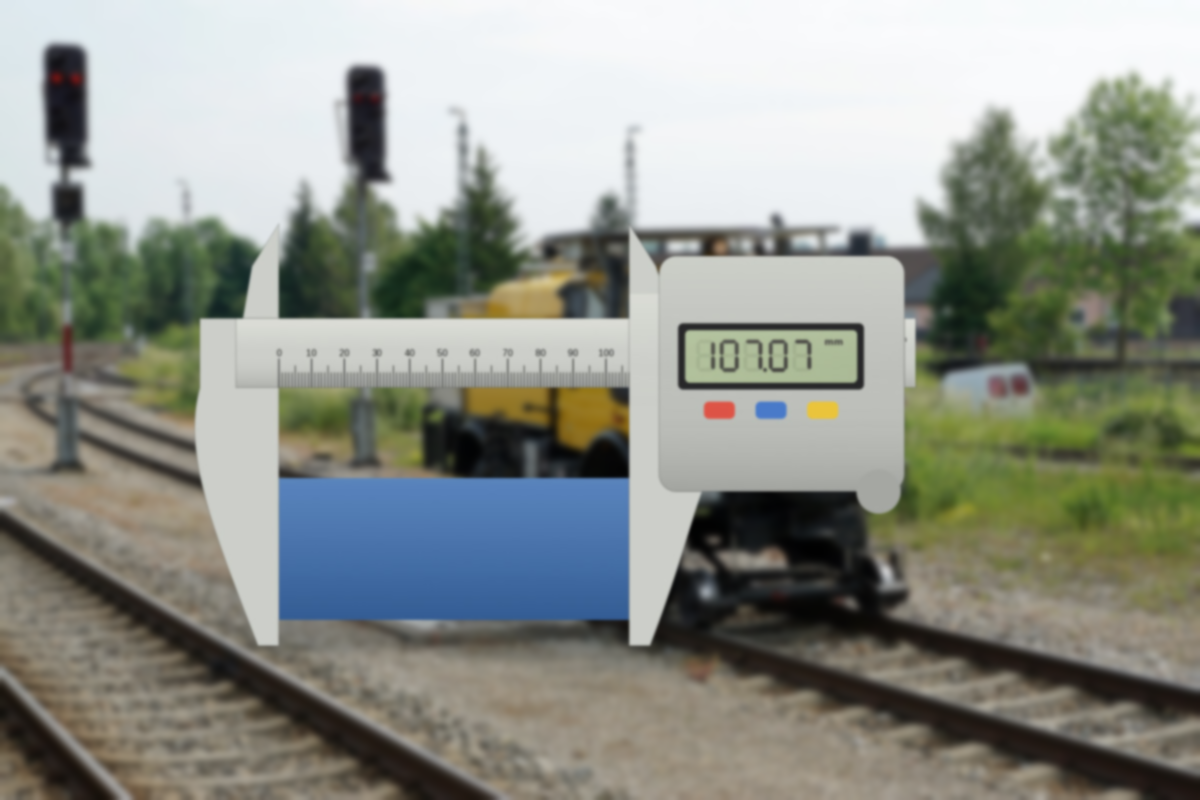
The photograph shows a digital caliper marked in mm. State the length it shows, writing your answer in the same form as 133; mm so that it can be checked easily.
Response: 107.07; mm
